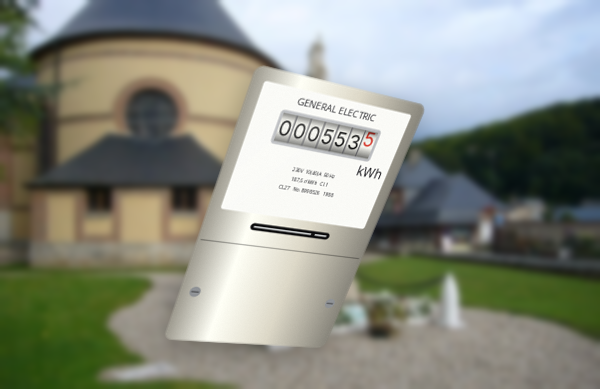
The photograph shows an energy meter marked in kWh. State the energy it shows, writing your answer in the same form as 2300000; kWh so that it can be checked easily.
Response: 553.5; kWh
